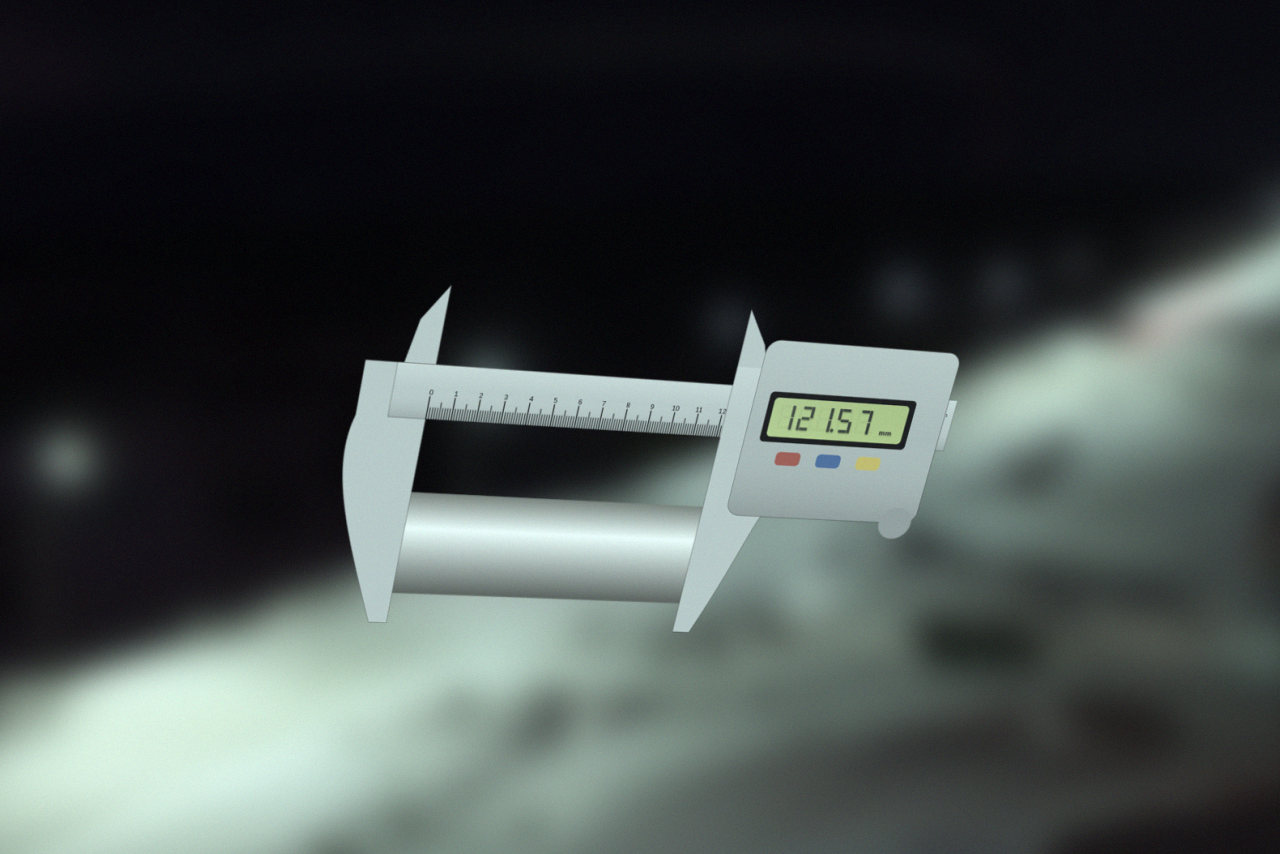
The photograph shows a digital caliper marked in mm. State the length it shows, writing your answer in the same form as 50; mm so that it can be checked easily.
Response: 121.57; mm
